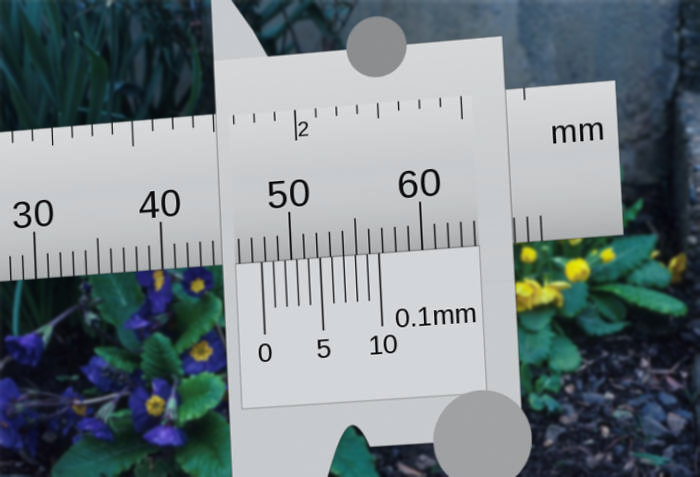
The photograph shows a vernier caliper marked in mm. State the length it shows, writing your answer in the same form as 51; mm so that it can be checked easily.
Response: 47.7; mm
